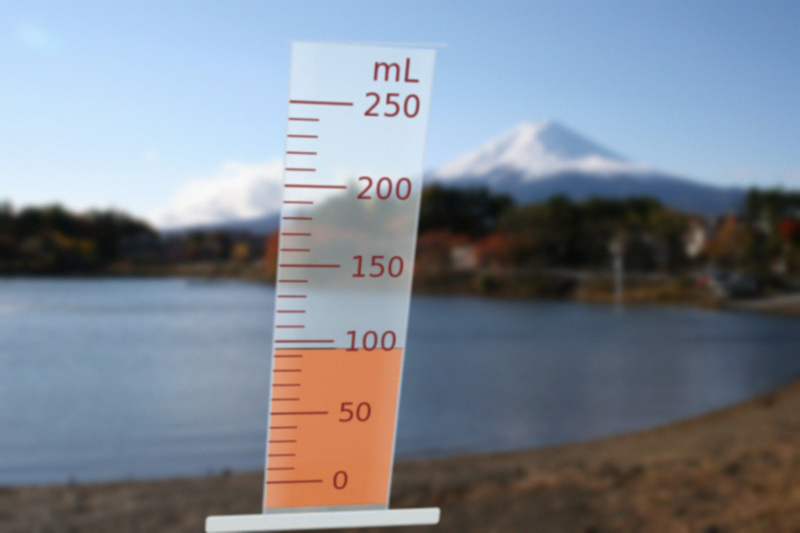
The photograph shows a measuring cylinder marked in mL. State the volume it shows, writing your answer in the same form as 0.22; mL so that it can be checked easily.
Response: 95; mL
